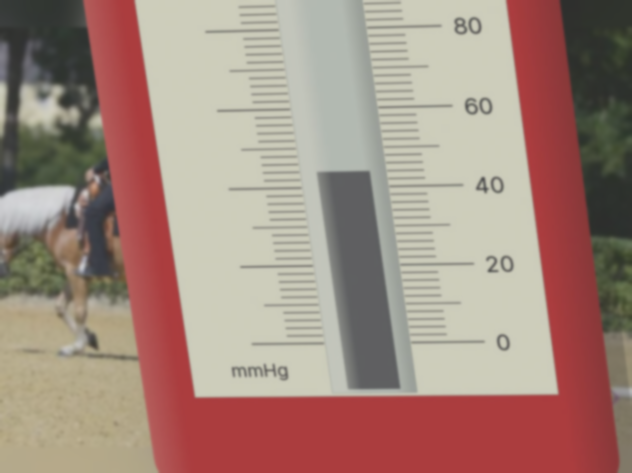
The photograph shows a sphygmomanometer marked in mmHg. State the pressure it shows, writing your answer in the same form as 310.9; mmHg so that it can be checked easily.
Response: 44; mmHg
